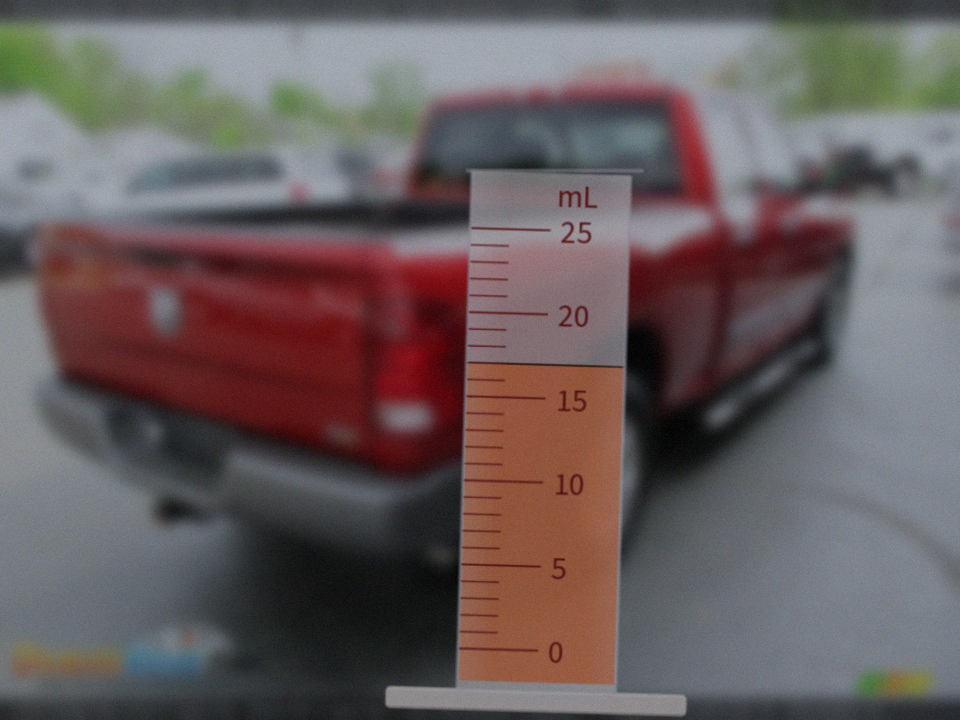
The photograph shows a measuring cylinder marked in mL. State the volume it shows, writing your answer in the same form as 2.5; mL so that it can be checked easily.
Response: 17; mL
